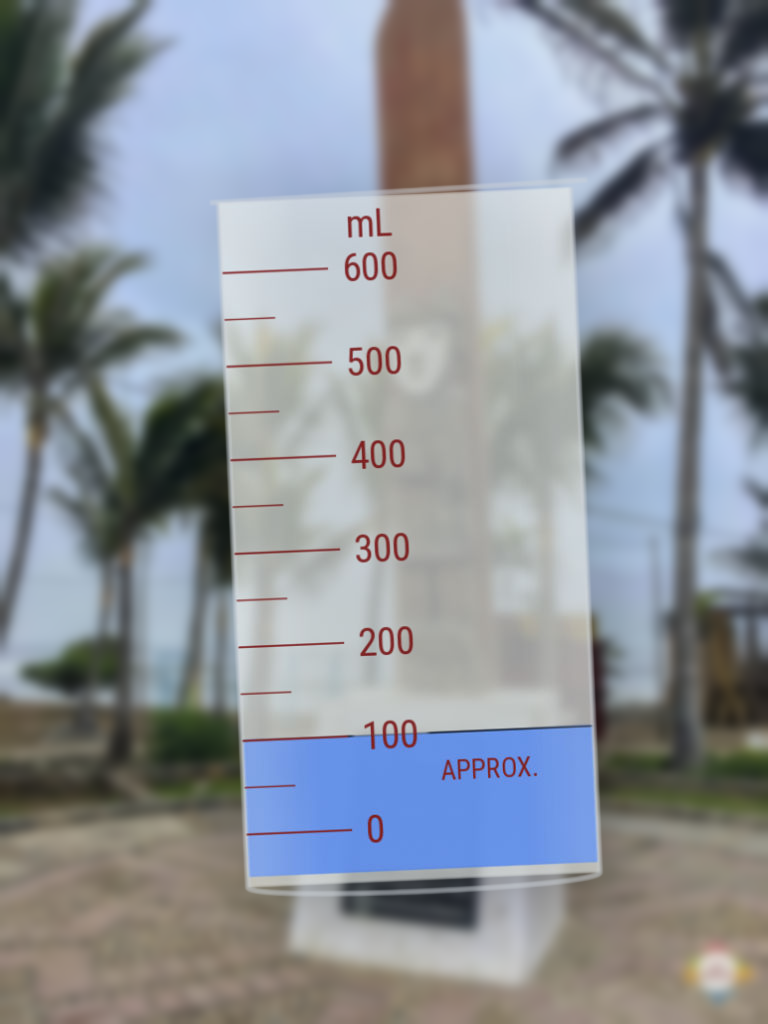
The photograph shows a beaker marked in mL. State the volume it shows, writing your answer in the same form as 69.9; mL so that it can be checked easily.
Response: 100; mL
